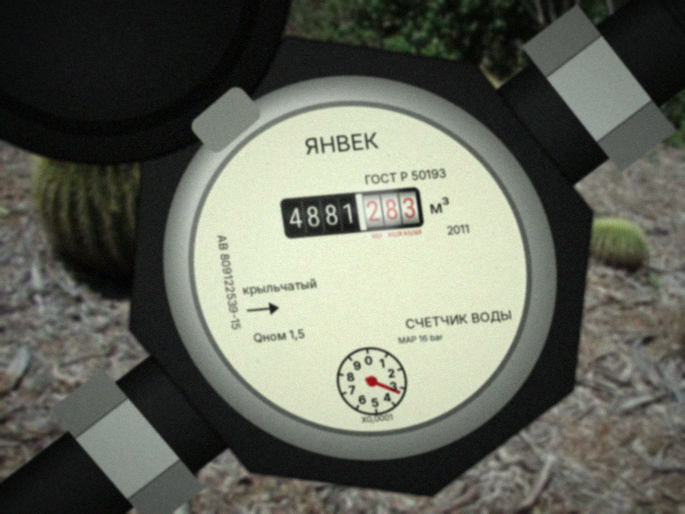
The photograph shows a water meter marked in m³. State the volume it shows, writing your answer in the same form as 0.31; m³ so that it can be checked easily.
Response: 4881.2833; m³
